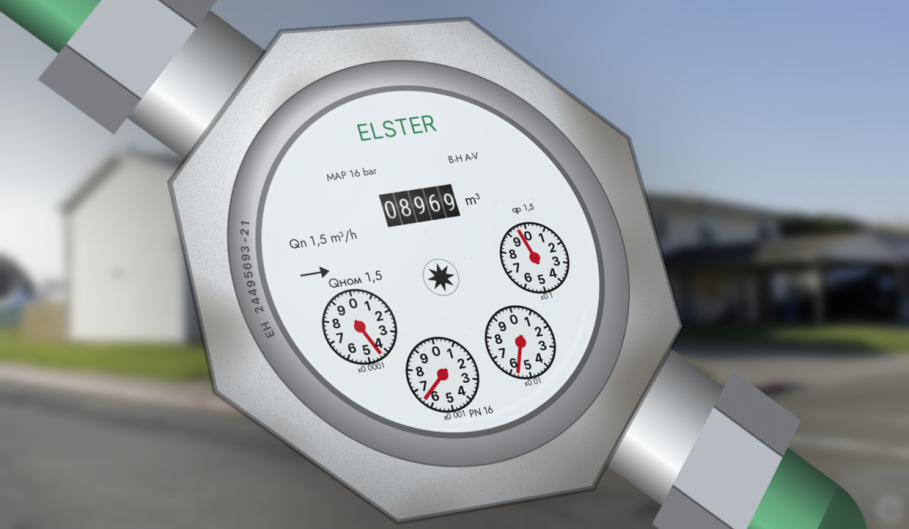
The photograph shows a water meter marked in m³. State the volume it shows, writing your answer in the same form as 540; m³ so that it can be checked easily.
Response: 8968.9564; m³
